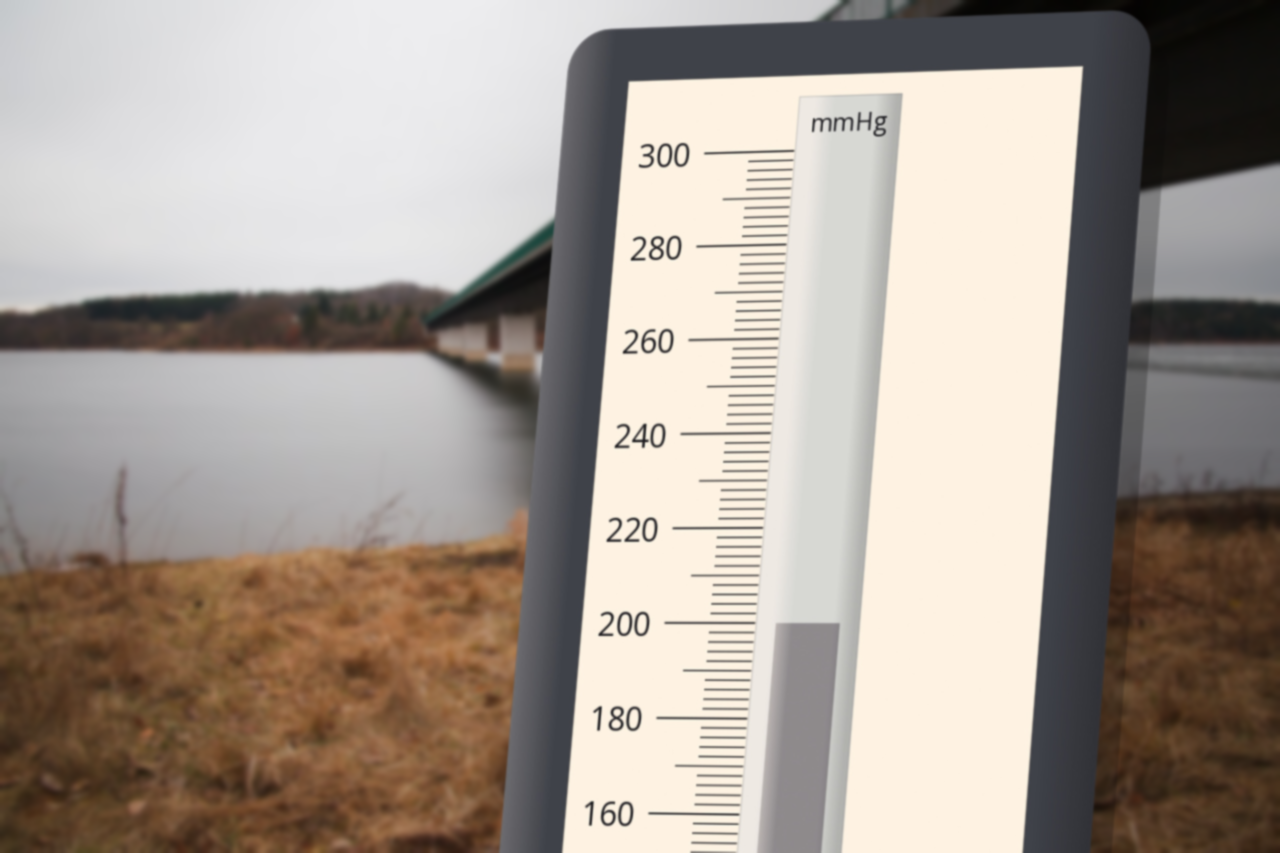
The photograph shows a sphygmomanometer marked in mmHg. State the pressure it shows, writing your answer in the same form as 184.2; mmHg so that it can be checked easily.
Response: 200; mmHg
